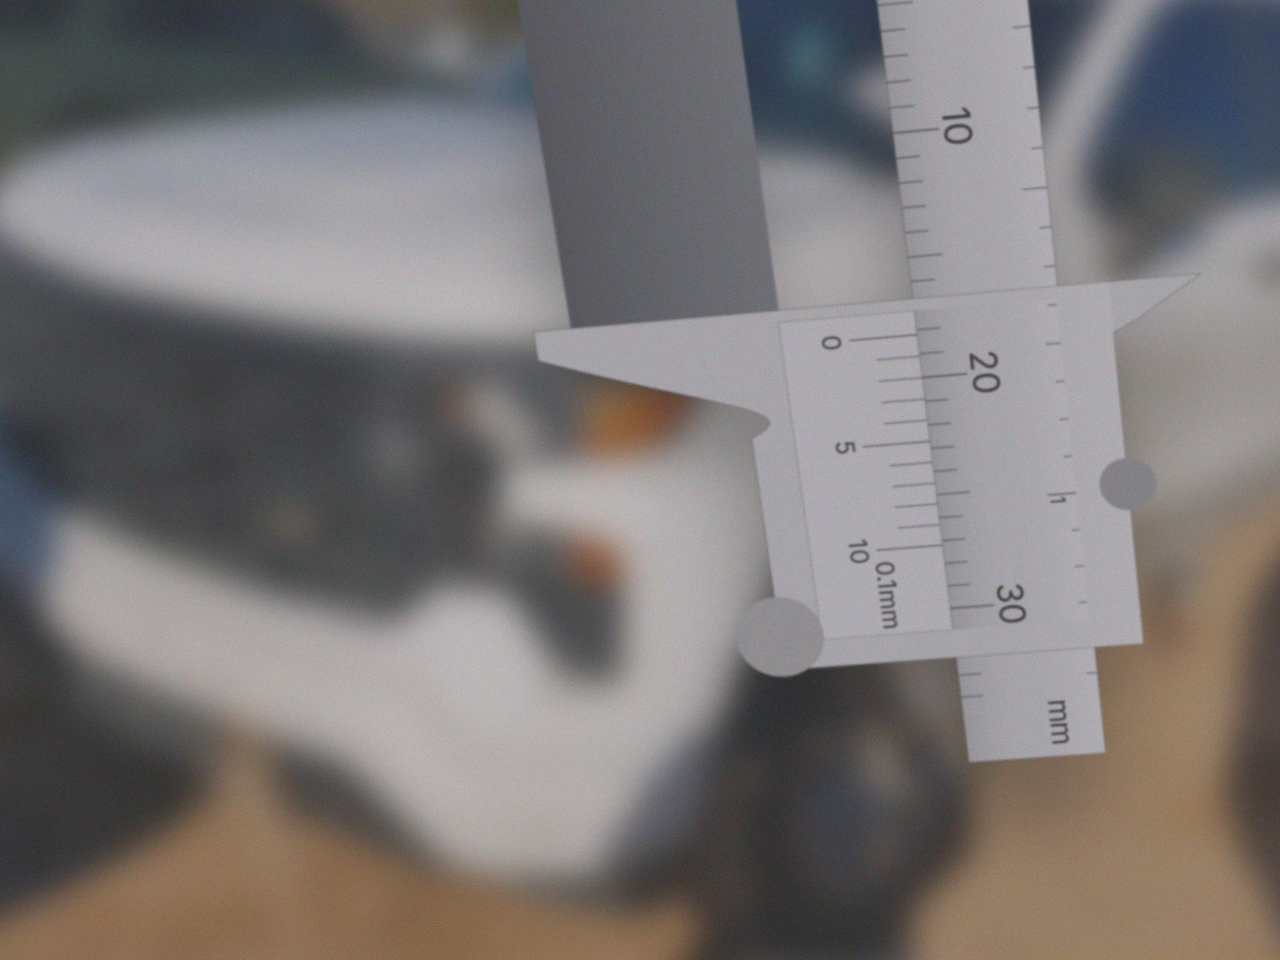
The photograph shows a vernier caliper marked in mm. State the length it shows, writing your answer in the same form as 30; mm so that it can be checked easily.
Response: 18.2; mm
